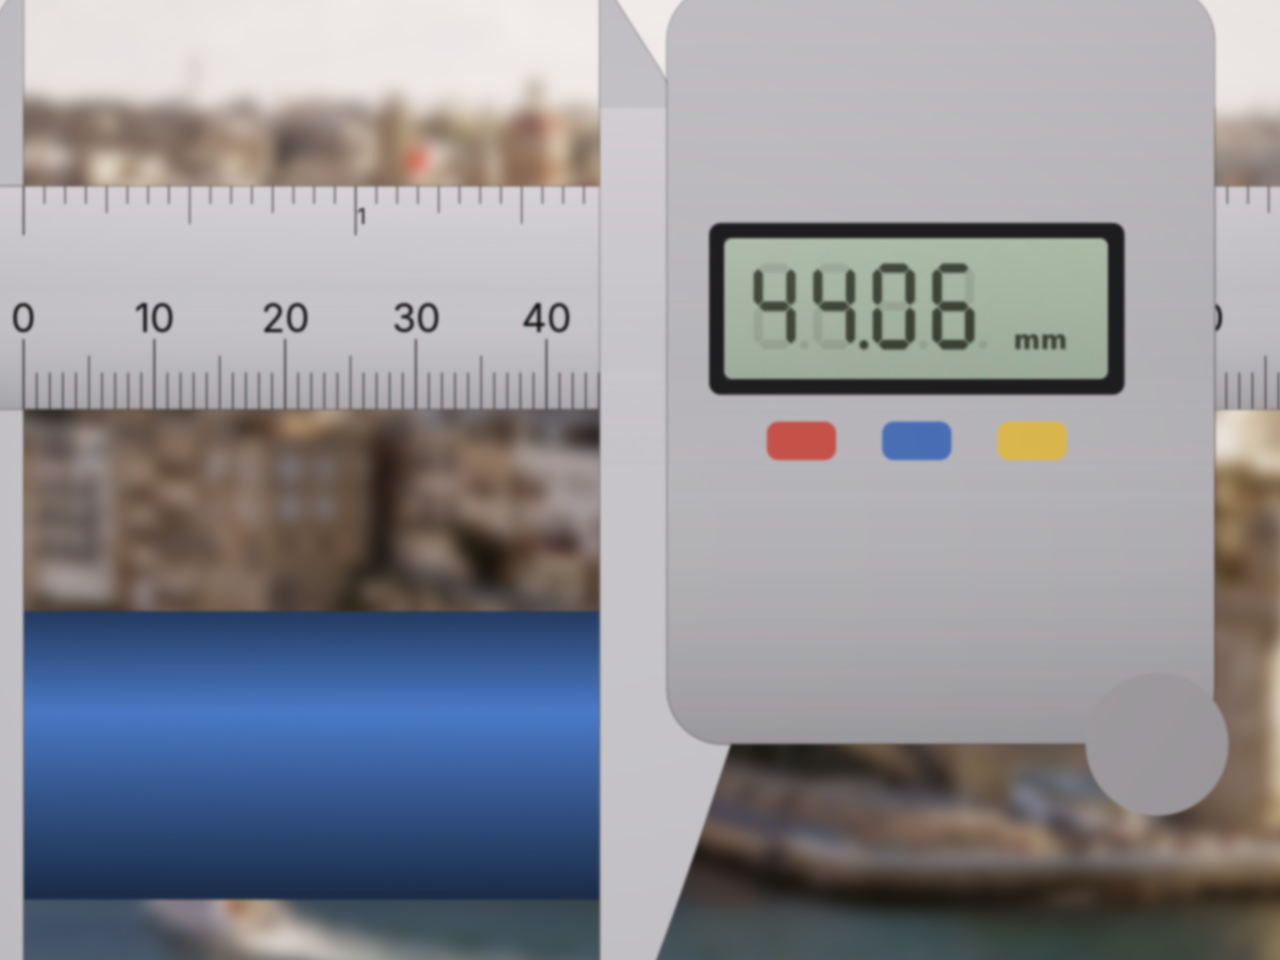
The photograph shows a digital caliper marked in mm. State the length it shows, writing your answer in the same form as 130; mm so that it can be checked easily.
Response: 44.06; mm
